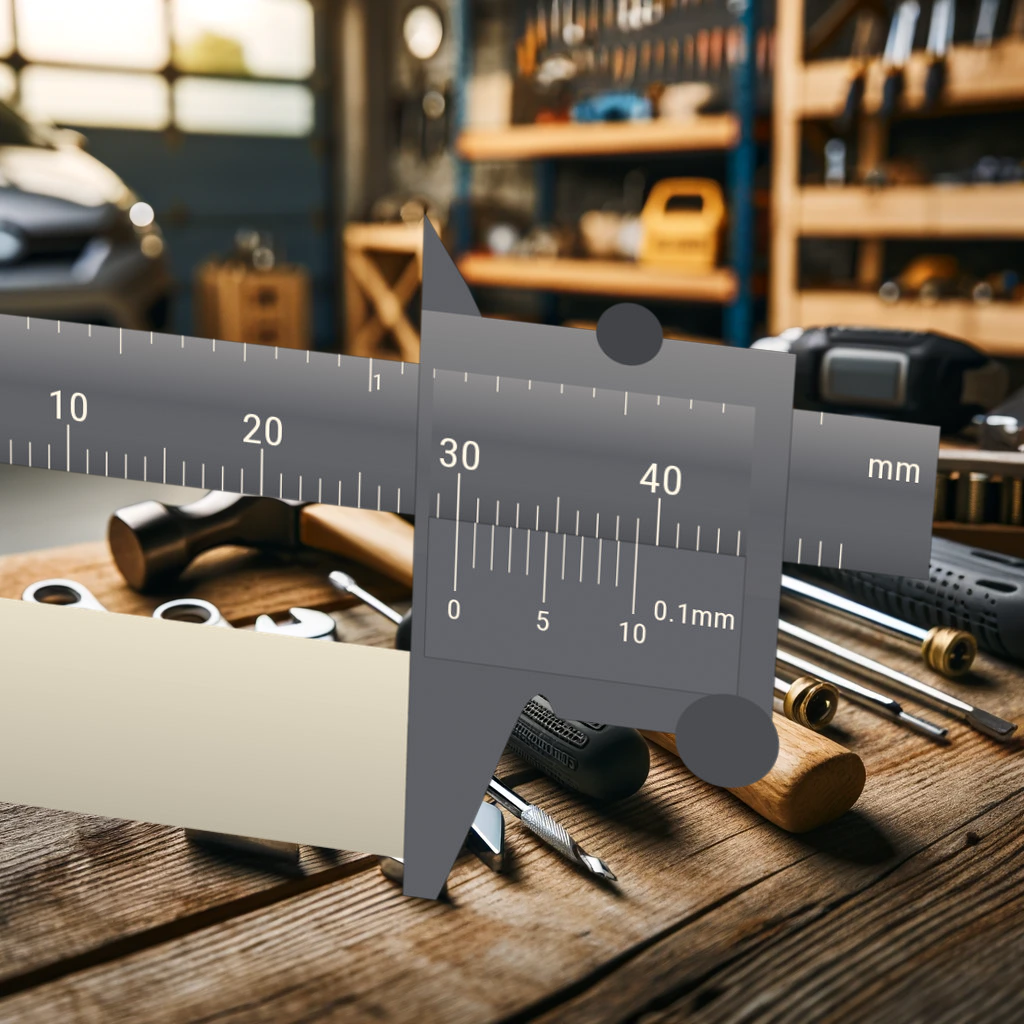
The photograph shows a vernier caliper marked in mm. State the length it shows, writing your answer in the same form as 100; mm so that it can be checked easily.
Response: 30.0; mm
